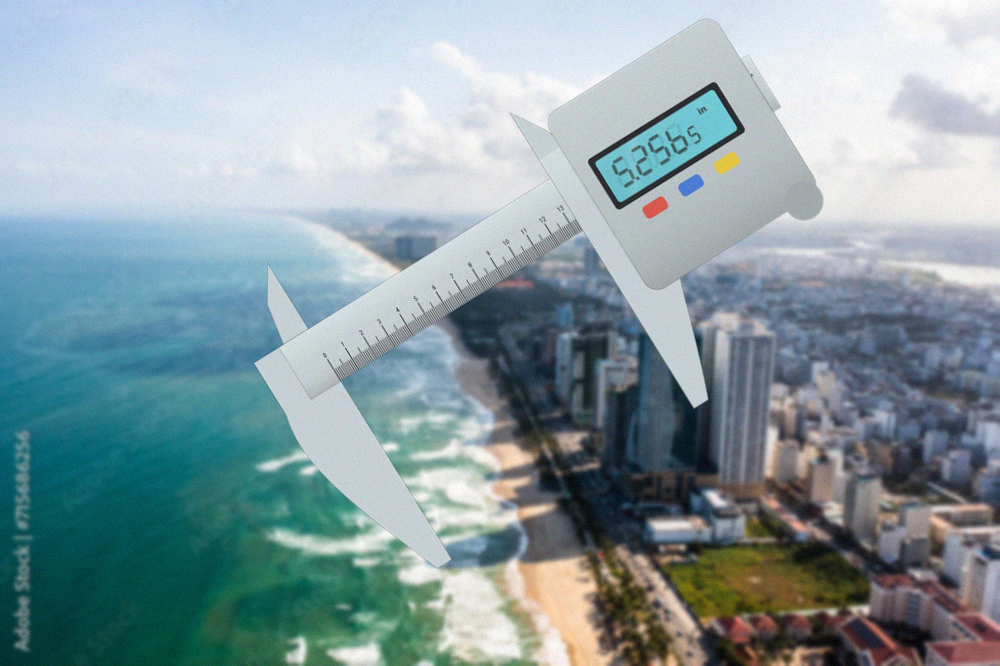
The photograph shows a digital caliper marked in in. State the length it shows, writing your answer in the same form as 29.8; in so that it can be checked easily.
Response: 5.2565; in
